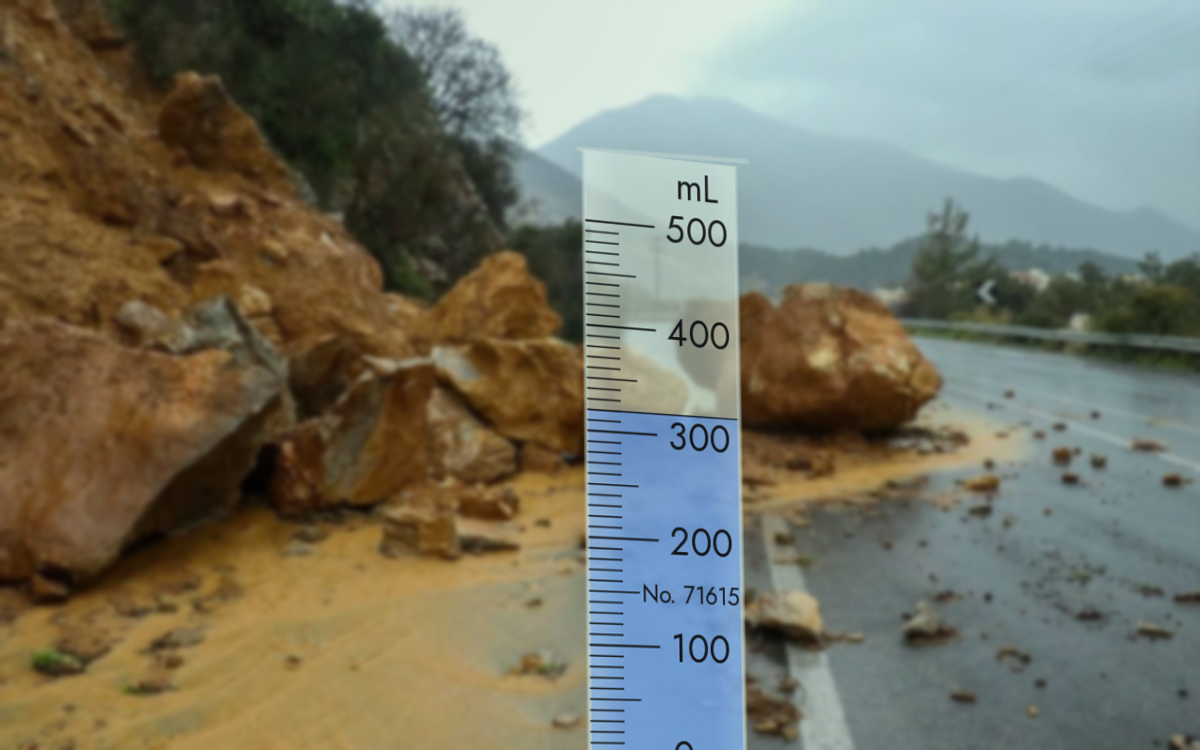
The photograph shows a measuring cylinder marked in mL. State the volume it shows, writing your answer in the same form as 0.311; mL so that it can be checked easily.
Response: 320; mL
